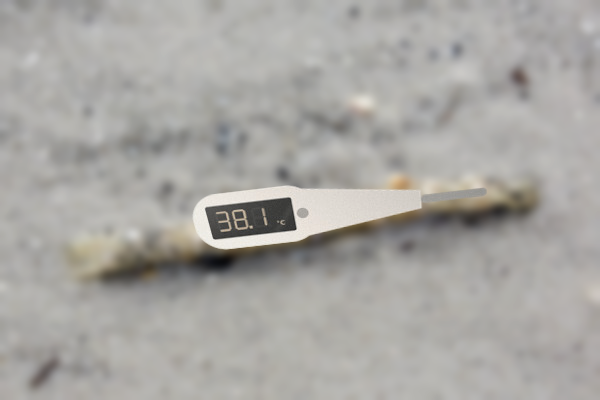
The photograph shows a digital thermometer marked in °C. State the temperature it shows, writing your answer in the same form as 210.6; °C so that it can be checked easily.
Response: 38.1; °C
